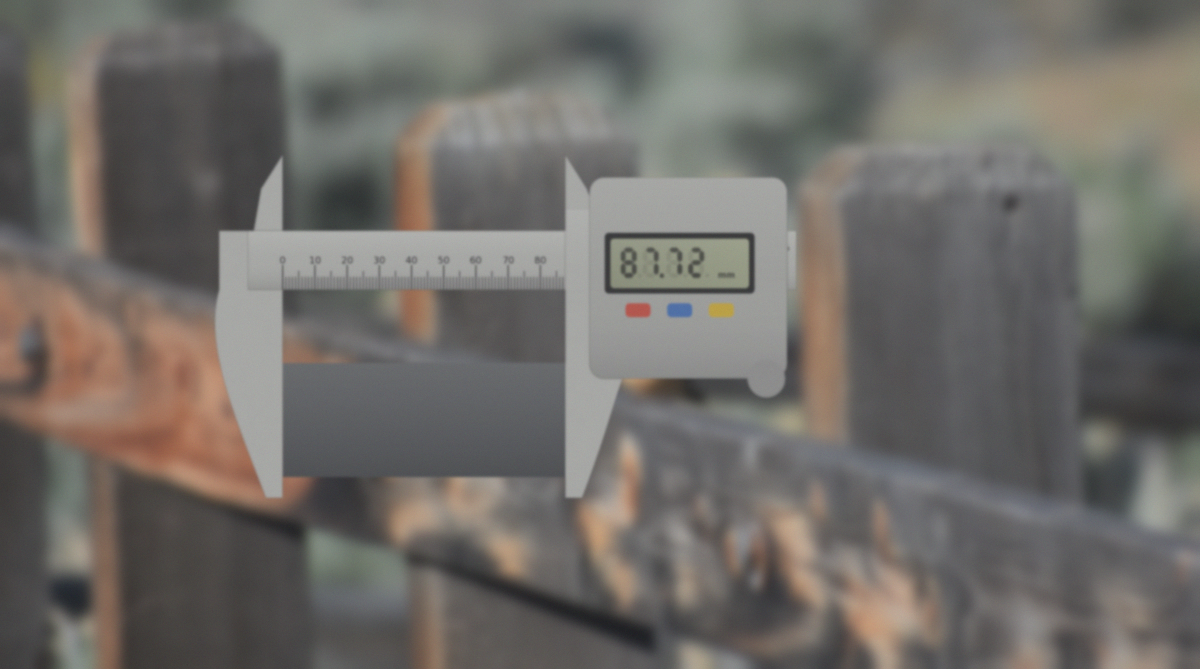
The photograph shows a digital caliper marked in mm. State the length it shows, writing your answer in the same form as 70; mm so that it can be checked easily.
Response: 87.72; mm
